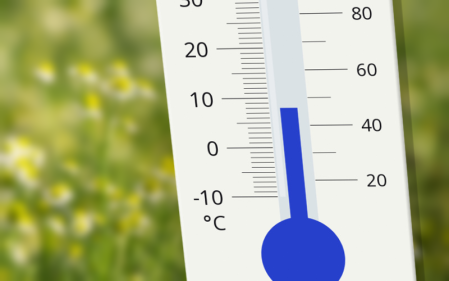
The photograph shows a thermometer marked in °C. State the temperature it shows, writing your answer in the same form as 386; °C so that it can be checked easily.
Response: 8; °C
